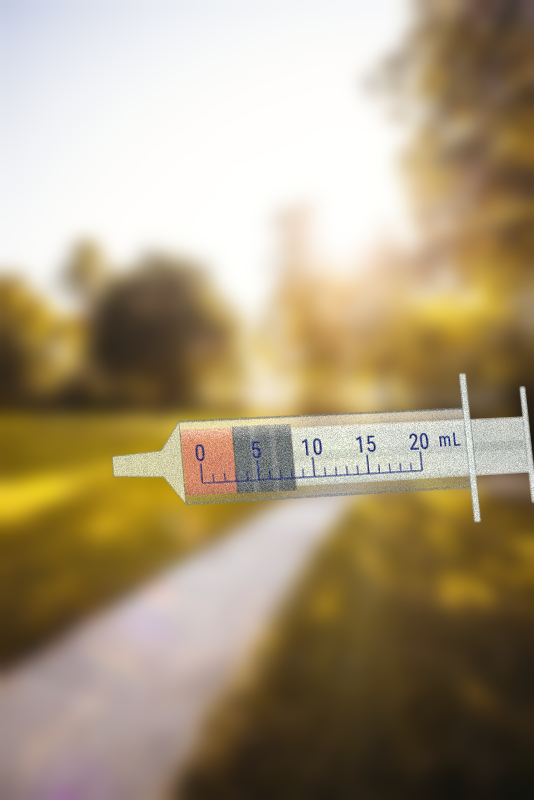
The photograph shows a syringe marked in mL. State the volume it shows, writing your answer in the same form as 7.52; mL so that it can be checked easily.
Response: 3; mL
